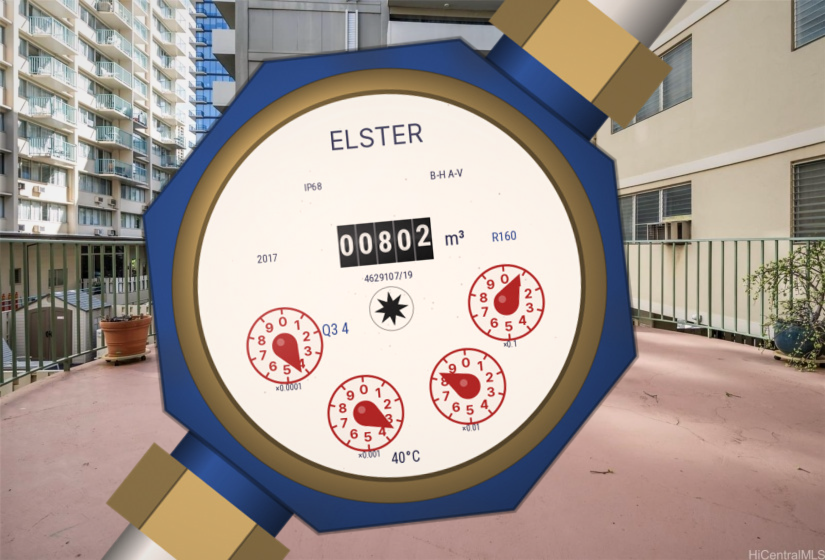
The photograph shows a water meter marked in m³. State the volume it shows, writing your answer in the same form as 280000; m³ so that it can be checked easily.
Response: 802.0834; m³
